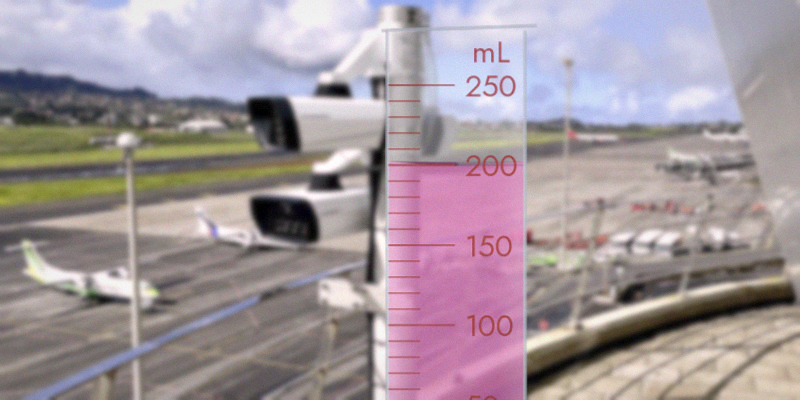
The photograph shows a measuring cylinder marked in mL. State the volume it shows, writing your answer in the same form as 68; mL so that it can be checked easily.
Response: 200; mL
